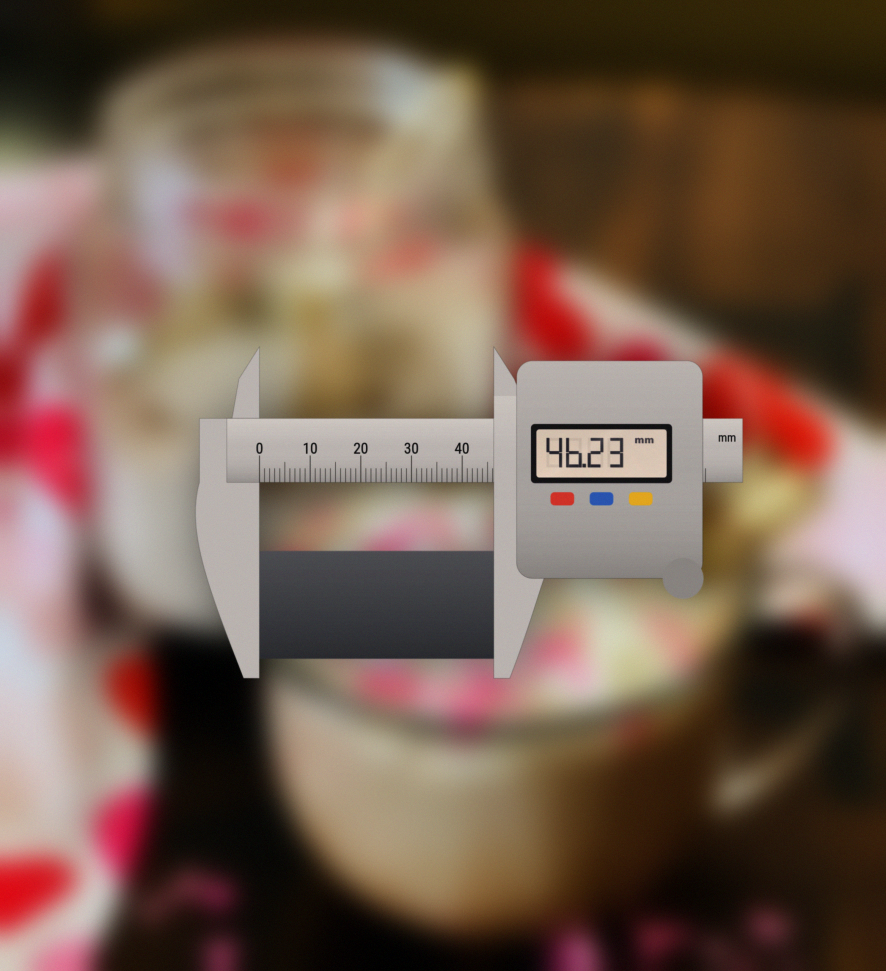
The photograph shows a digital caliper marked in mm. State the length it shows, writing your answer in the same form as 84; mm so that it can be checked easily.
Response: 46.23; mm
